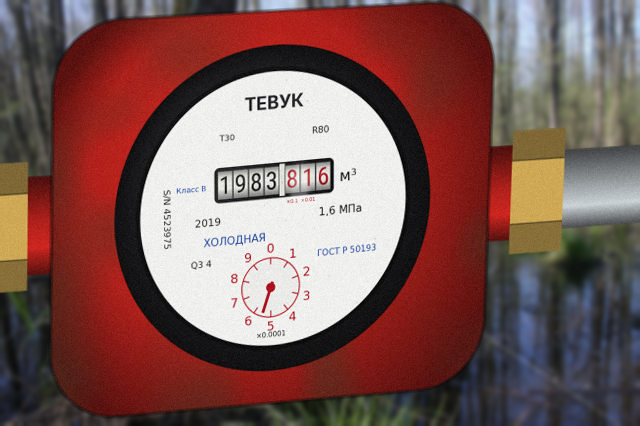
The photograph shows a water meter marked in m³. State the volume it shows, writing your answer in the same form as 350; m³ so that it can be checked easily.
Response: 1983.8165; m³
